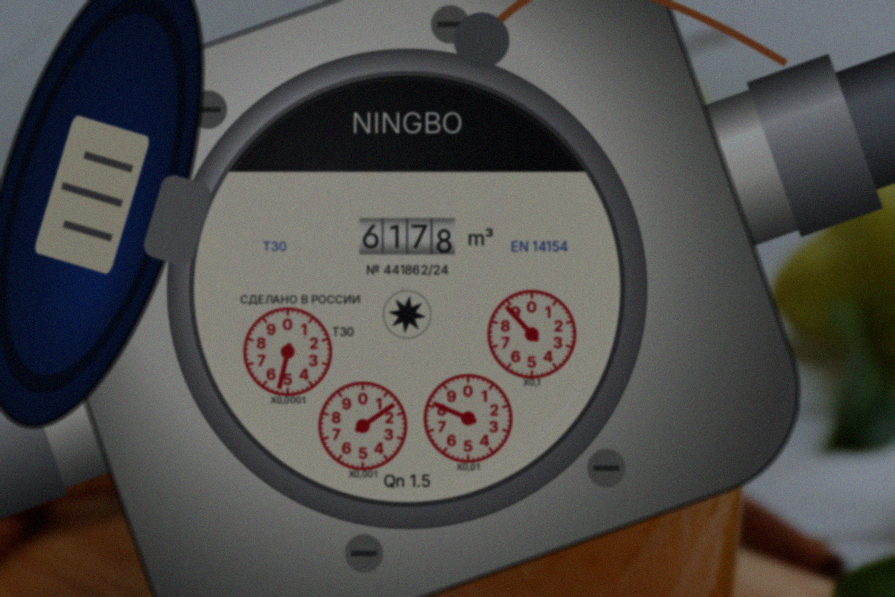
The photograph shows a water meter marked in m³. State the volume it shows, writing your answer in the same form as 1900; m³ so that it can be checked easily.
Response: 6177.8815; m³
